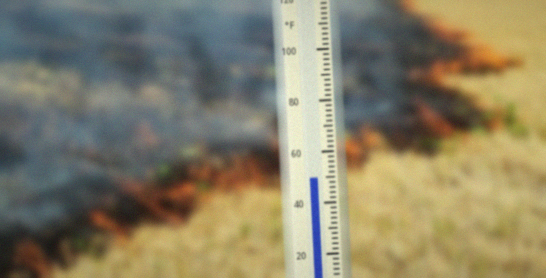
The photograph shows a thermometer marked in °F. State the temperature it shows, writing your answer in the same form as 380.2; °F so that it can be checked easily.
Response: 50; °F
